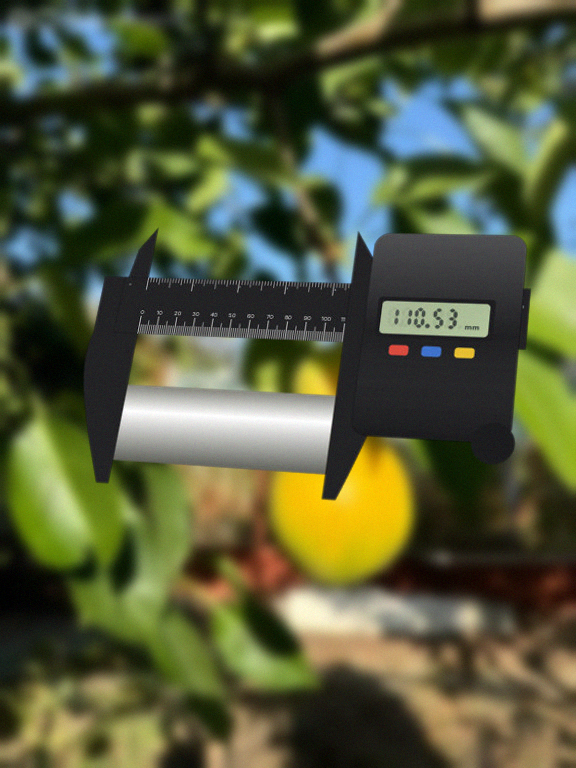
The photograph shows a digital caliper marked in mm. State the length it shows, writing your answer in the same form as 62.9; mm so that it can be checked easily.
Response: 110.53; mm
